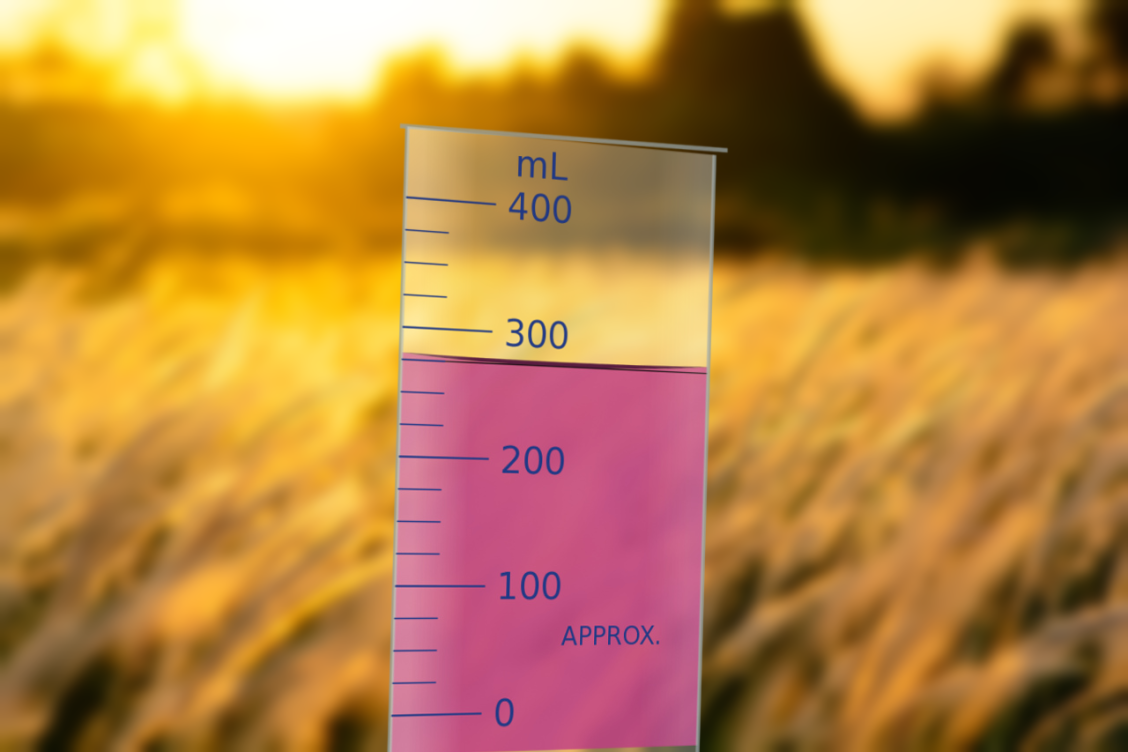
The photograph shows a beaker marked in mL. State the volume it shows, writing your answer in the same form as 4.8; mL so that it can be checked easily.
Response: 275; mL
